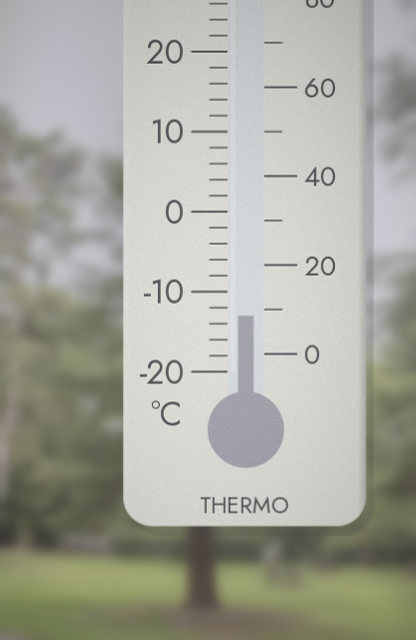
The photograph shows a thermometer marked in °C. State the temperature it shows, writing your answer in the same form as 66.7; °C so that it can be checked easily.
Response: -13; °C
